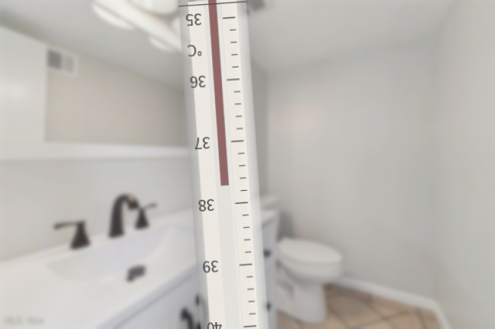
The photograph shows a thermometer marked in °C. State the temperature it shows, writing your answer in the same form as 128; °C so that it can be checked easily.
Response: 37.7; °C
